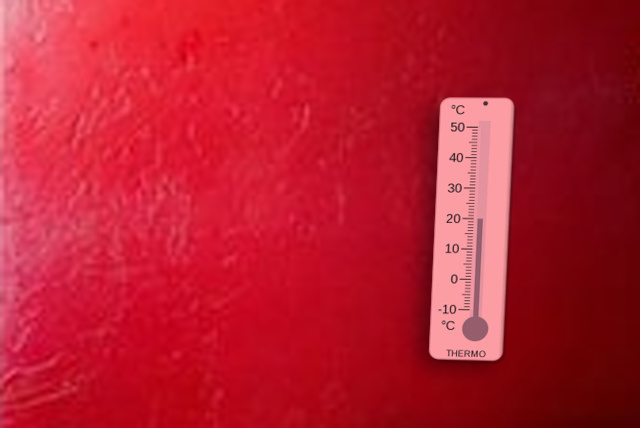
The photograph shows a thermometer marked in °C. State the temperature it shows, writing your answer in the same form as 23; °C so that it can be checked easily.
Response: 20; °C
